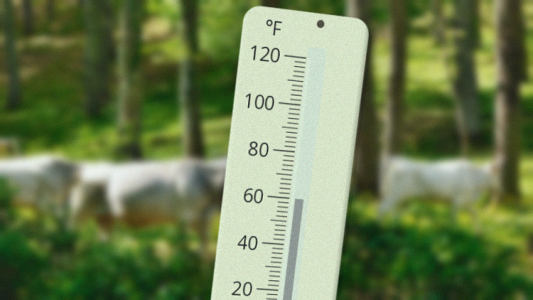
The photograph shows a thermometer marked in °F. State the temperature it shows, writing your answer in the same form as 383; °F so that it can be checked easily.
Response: 60; °F
